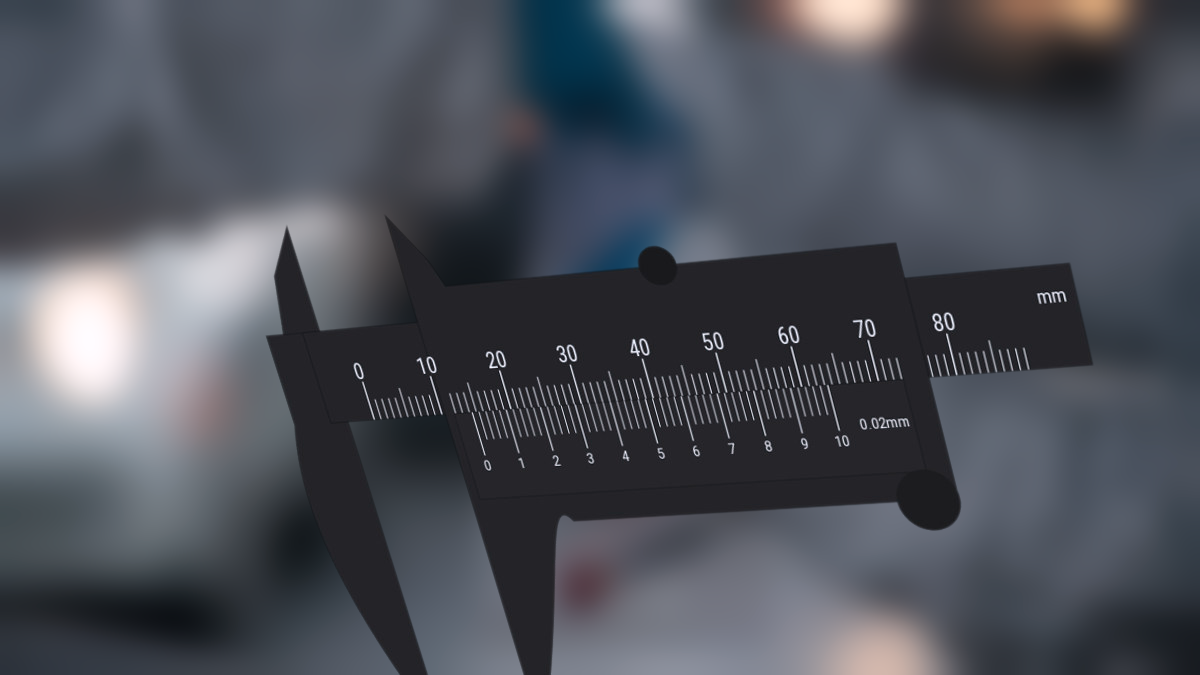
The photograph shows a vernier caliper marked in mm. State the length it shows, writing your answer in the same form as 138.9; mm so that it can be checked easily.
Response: 14.4; mm
